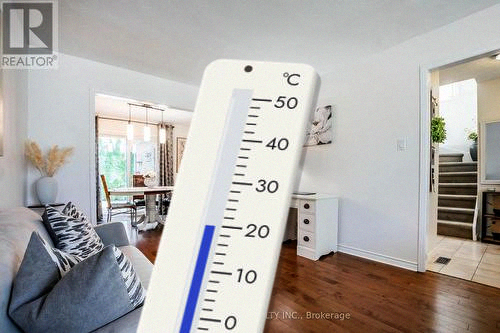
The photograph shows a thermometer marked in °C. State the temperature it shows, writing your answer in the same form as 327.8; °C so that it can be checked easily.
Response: 20; °C
